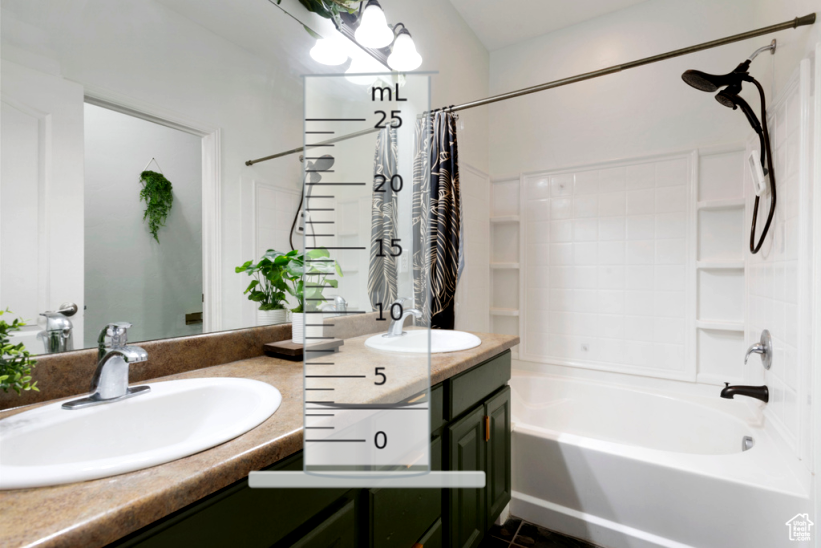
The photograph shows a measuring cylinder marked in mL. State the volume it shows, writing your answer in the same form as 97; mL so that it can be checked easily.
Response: 2.5; mL
